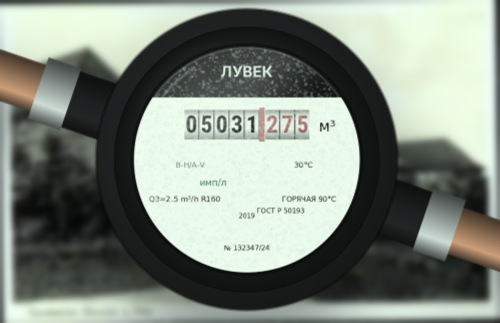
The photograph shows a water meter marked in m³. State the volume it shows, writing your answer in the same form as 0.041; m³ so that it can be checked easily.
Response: 5031.275; m³
